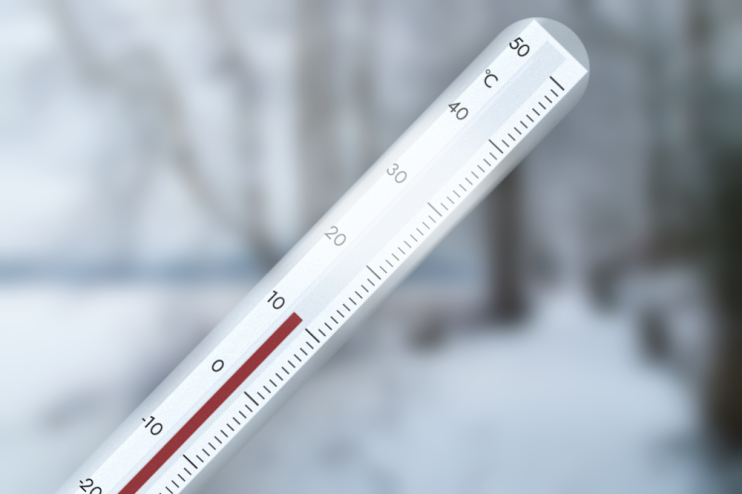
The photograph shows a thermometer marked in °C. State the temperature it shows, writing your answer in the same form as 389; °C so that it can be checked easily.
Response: 10.5; °C
